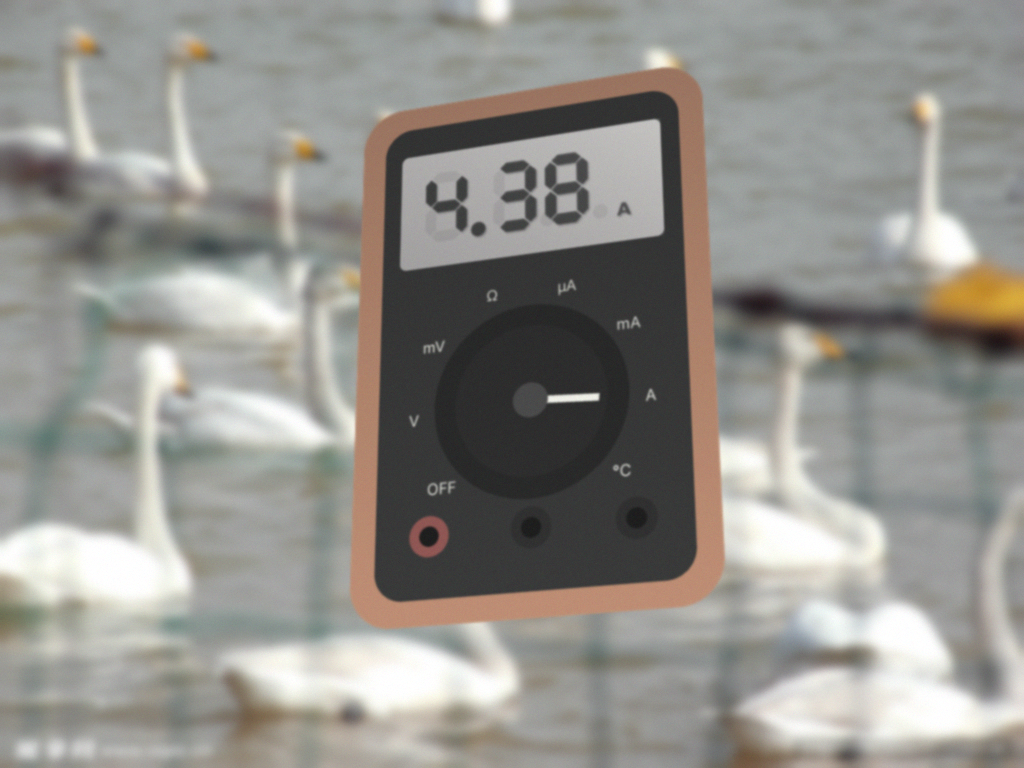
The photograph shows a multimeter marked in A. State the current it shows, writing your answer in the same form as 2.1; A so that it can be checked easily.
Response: 4.38; A
